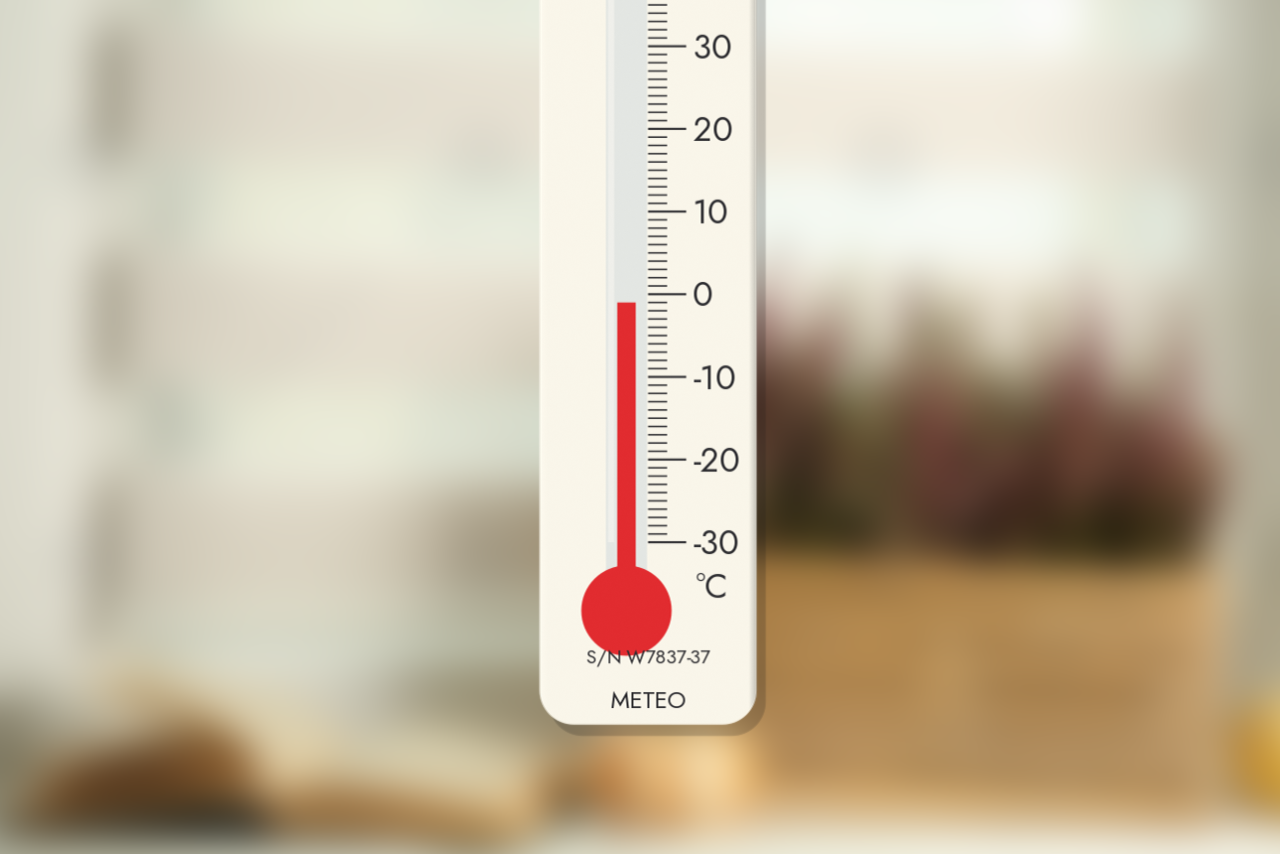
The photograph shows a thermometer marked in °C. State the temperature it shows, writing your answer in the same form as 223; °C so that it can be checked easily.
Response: -1; °C
